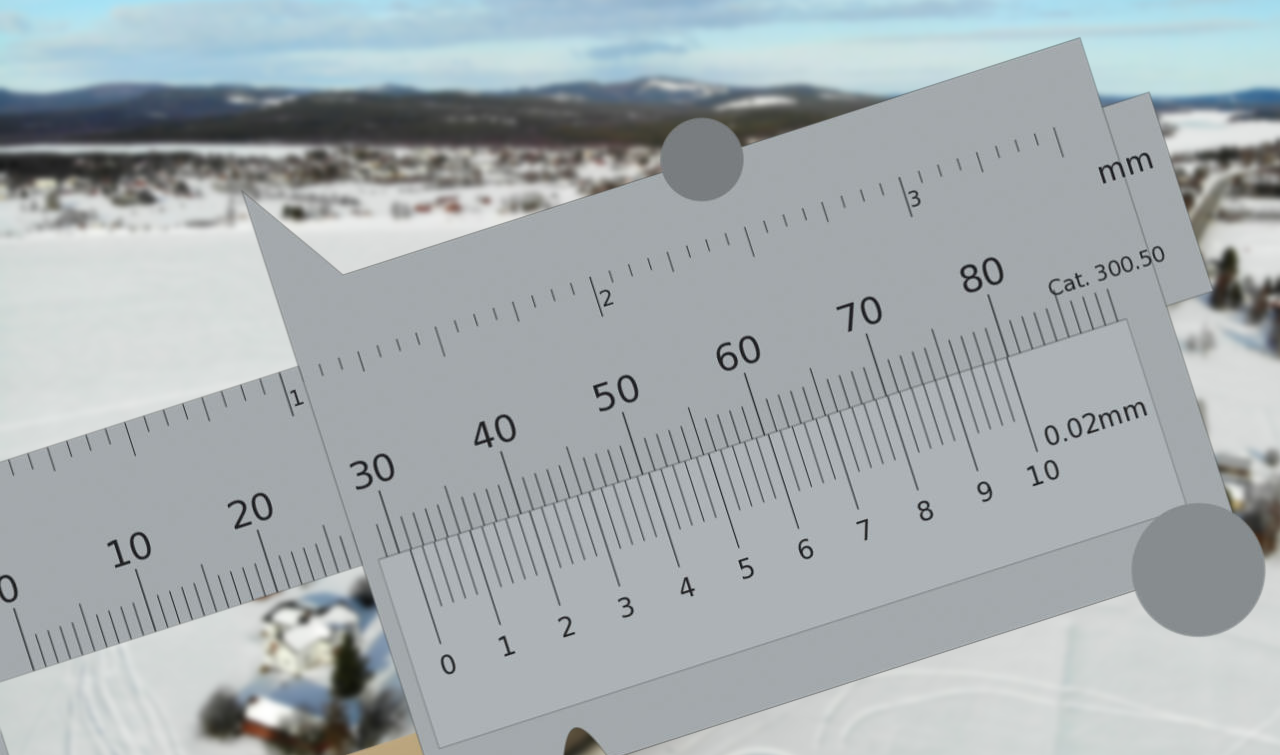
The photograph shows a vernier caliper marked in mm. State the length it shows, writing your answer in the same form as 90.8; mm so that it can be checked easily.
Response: 30.9; mm
